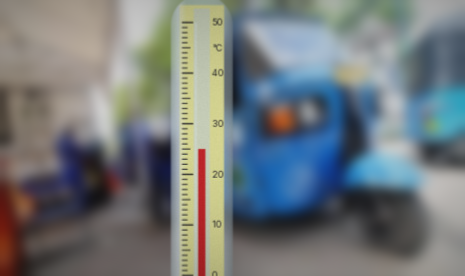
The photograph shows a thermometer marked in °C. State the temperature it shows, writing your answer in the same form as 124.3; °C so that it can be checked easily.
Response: 25; °C
